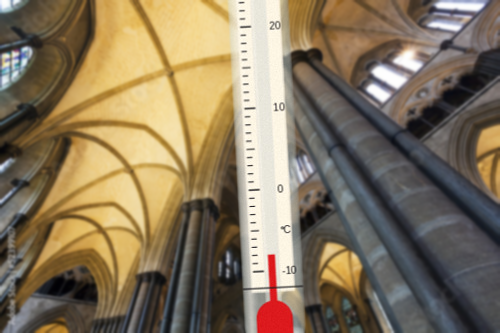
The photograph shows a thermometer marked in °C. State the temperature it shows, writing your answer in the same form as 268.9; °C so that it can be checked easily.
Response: -8; °C
